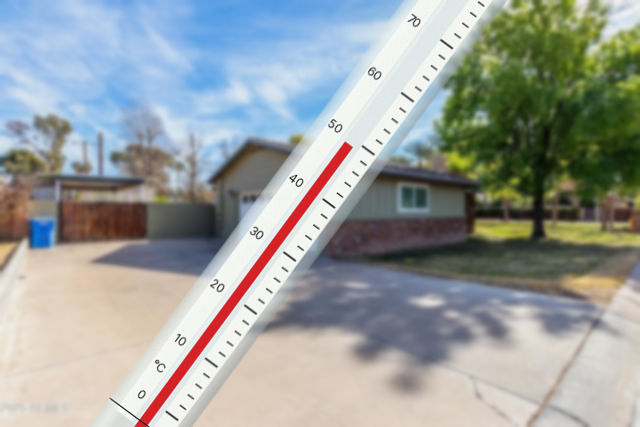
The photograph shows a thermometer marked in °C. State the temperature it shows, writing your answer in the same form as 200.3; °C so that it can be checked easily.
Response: 49; °C
